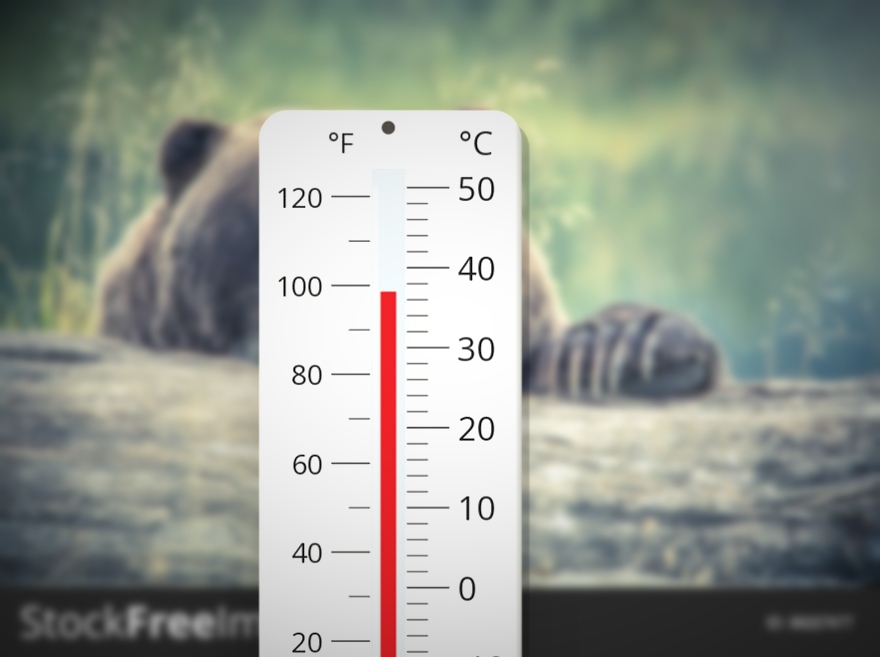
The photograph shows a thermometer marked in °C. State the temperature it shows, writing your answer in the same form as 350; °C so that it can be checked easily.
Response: 37; °C
